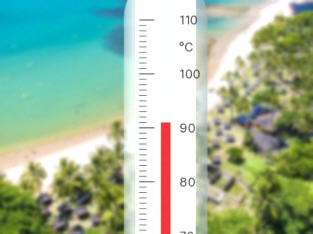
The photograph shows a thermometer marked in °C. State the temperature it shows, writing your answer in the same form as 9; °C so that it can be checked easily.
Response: 91; °C
